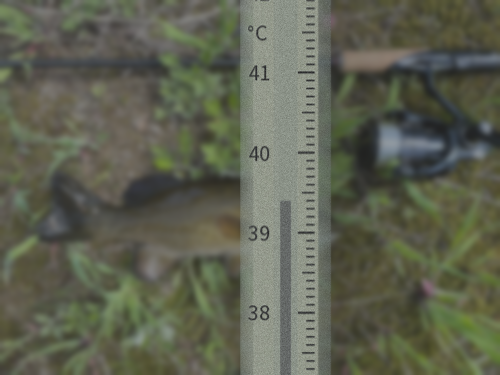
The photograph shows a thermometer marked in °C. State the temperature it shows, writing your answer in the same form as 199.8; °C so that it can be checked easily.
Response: 39.4; °C
